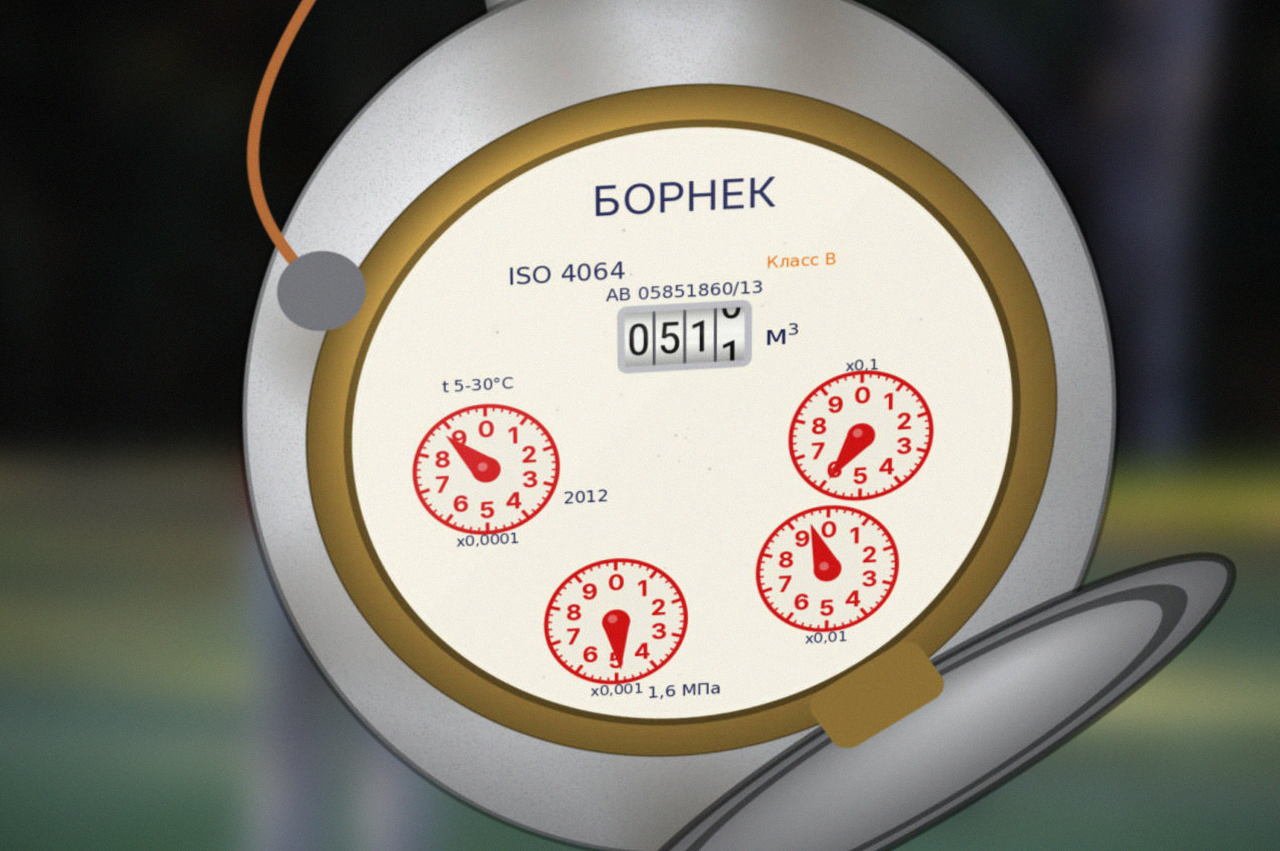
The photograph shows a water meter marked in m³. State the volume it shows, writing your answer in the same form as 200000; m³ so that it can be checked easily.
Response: 510.5948; m³
